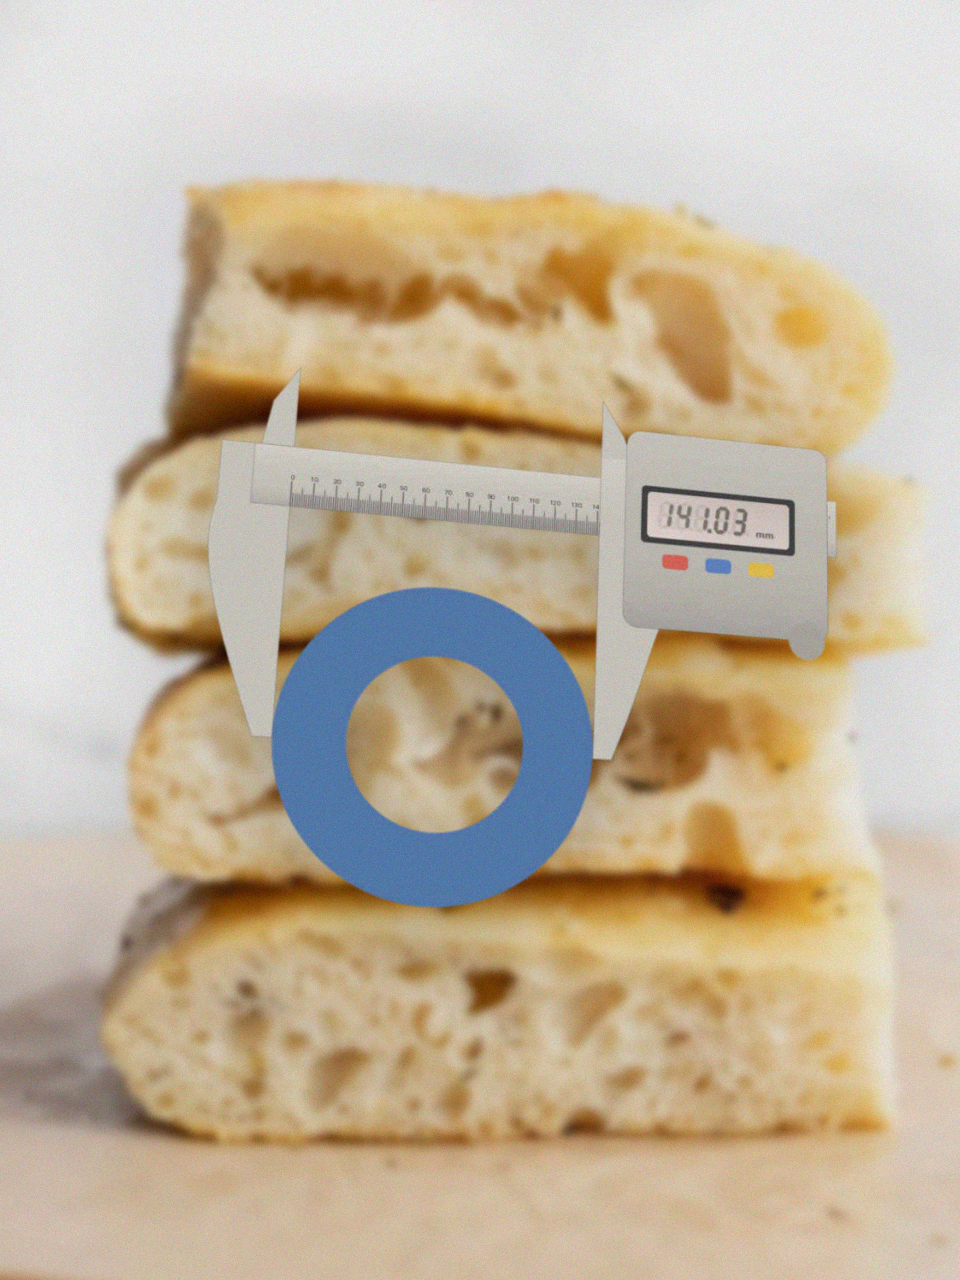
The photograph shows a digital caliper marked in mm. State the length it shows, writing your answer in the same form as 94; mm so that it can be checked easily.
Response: 141.03; mm
